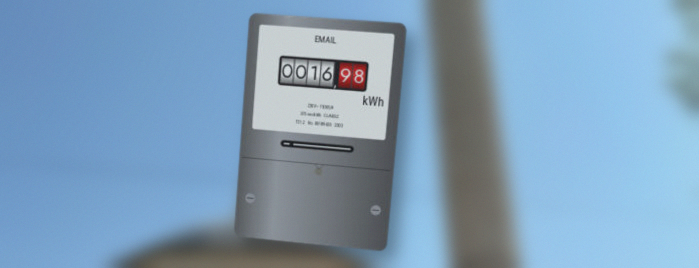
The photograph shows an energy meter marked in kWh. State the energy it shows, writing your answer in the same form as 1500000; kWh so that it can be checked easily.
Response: 16.98; kWh
